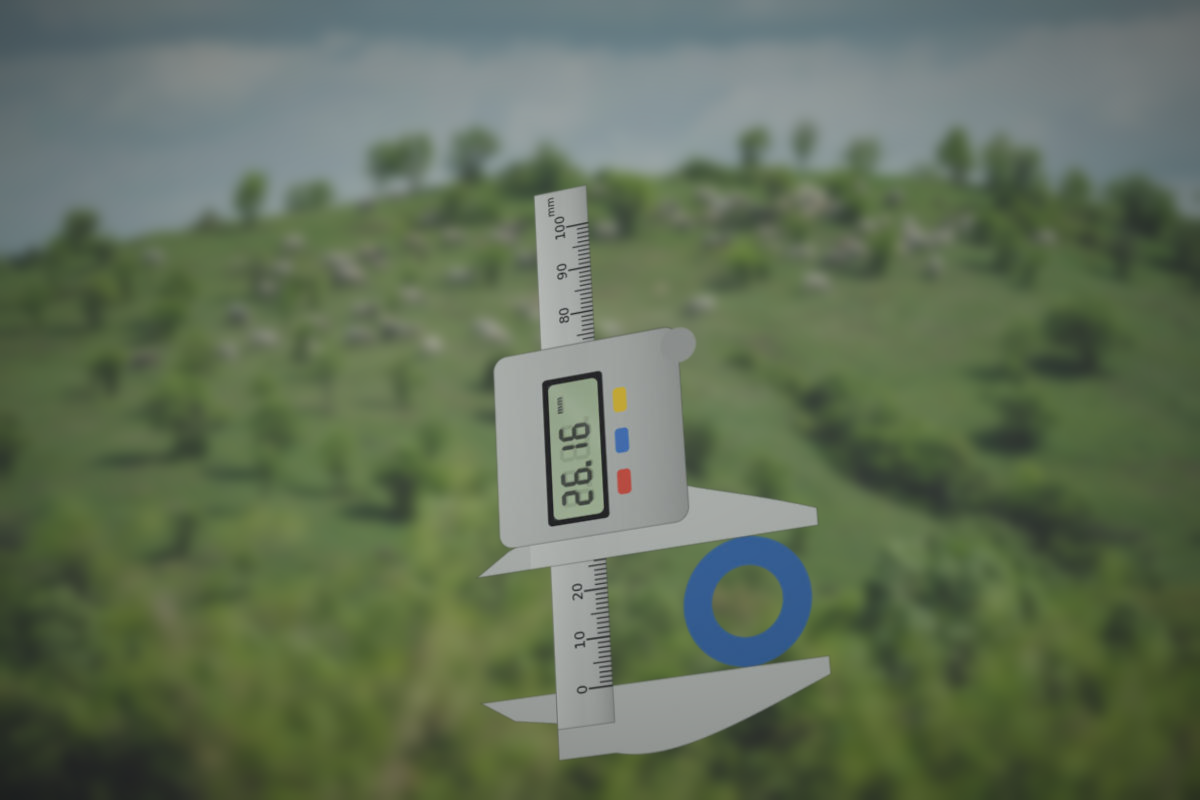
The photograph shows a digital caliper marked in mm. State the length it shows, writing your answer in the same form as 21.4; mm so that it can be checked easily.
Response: 26.16; mm
